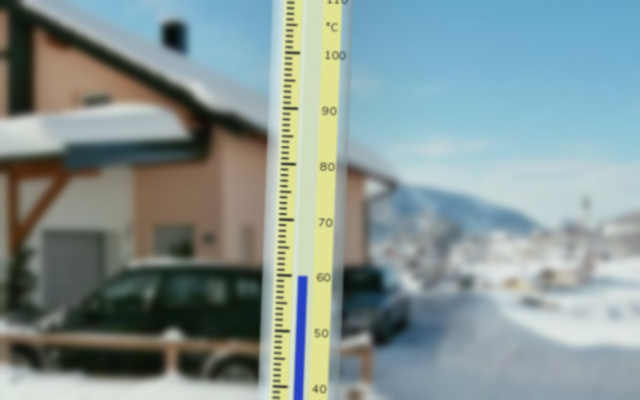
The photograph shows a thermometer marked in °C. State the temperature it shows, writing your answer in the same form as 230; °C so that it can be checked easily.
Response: 60; °C
